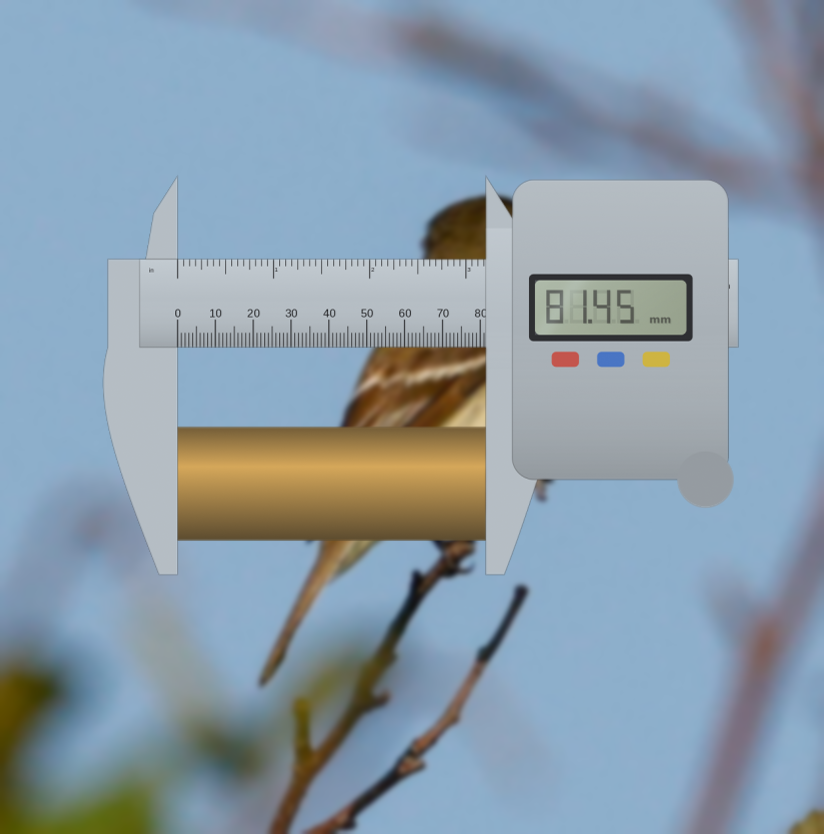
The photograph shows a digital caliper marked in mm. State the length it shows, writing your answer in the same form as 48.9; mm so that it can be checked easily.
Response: 81.45; mm
